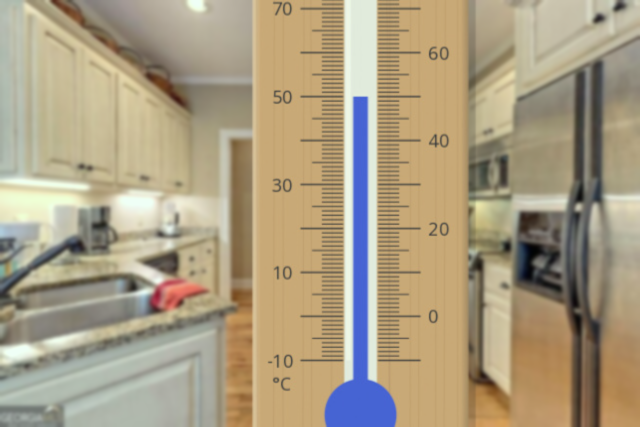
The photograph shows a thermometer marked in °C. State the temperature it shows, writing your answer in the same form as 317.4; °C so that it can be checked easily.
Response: 50; °C
